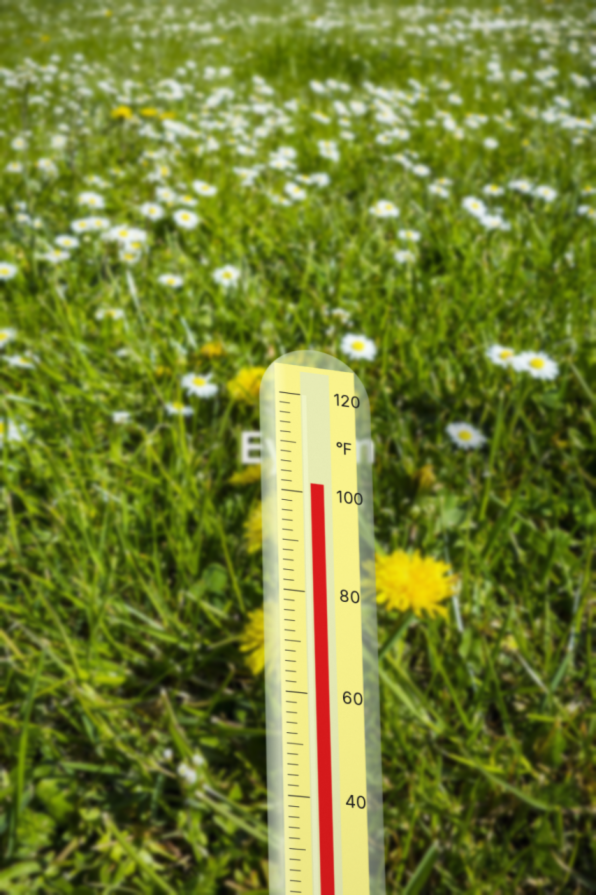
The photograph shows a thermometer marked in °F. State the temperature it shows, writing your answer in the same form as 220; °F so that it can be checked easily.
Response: 102; °F
